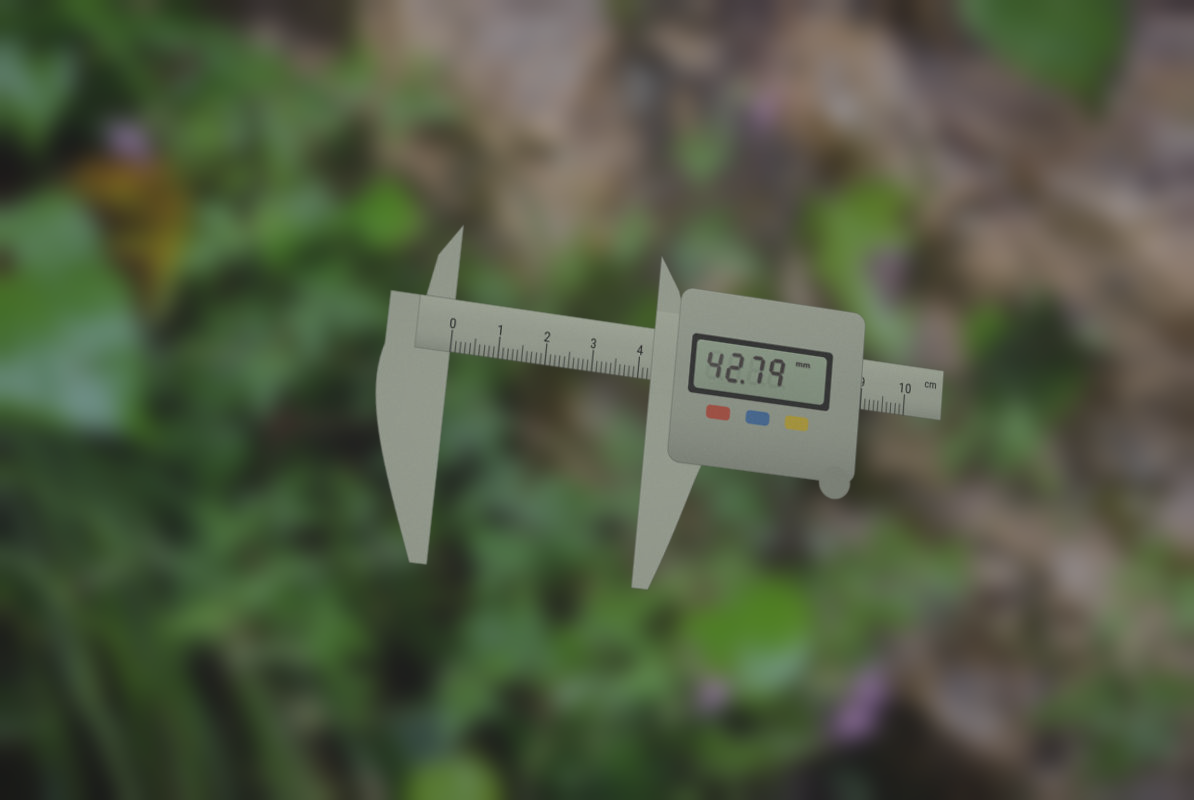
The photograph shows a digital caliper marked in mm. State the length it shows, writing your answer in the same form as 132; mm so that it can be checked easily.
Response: 42.79; mm
